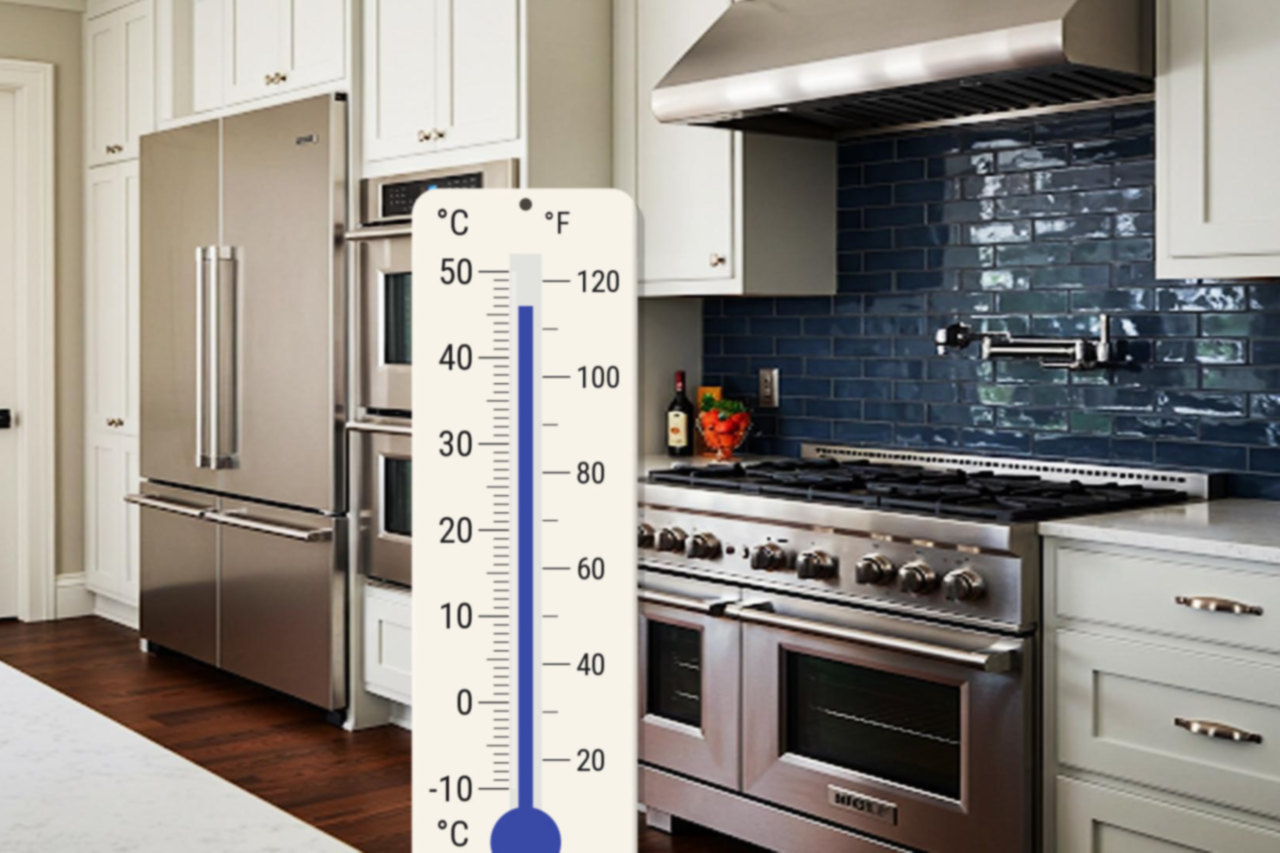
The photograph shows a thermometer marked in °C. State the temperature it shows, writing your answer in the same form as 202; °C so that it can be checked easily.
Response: 46; °C
